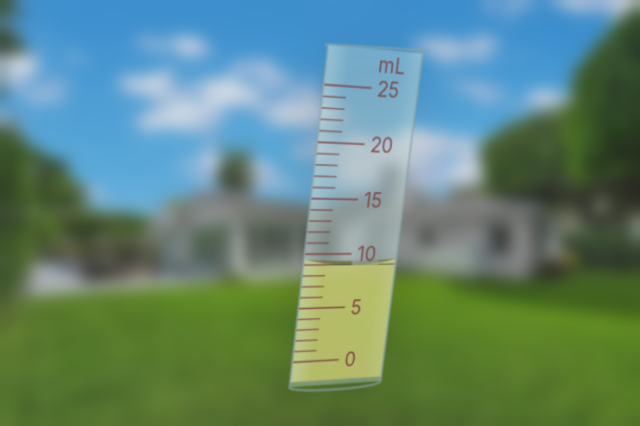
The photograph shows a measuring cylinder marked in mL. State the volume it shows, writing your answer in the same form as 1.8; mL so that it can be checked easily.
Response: 9; mL
